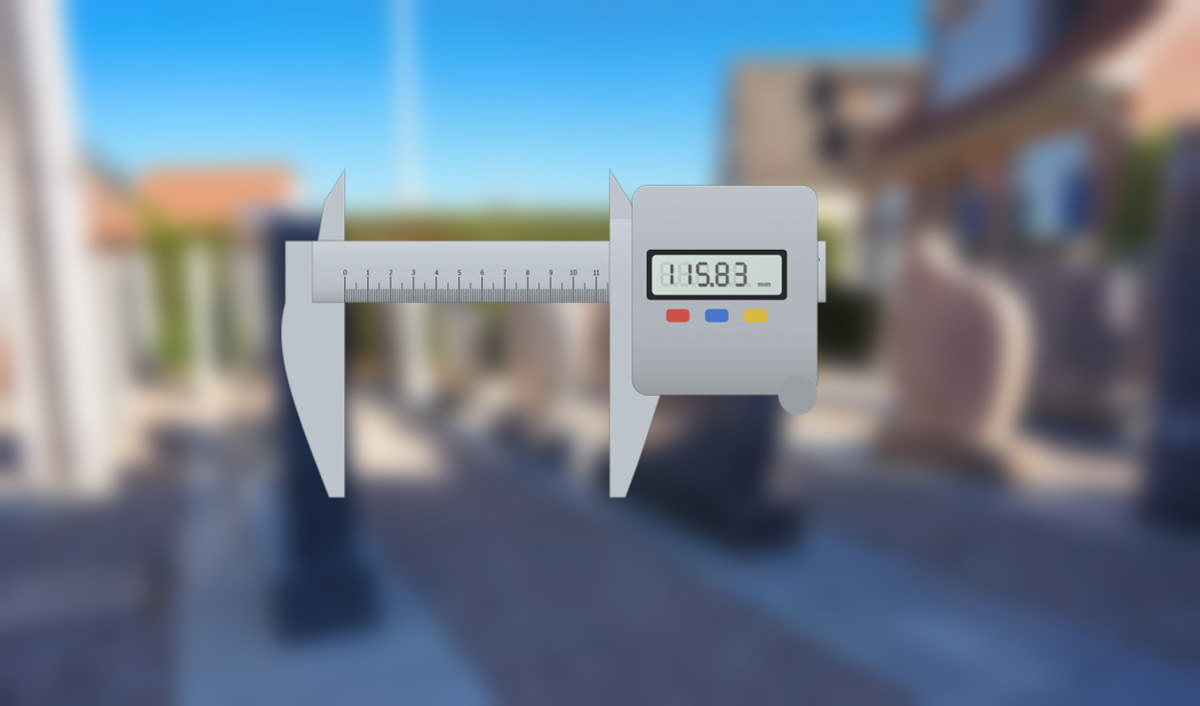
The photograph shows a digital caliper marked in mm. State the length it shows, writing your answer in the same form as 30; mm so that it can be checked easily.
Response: 115.83; mm
